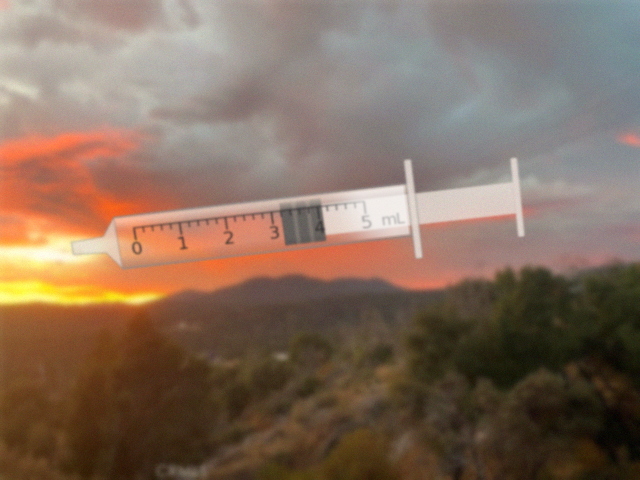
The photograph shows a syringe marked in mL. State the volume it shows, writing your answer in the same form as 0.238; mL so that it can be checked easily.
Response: 3.2; mL
